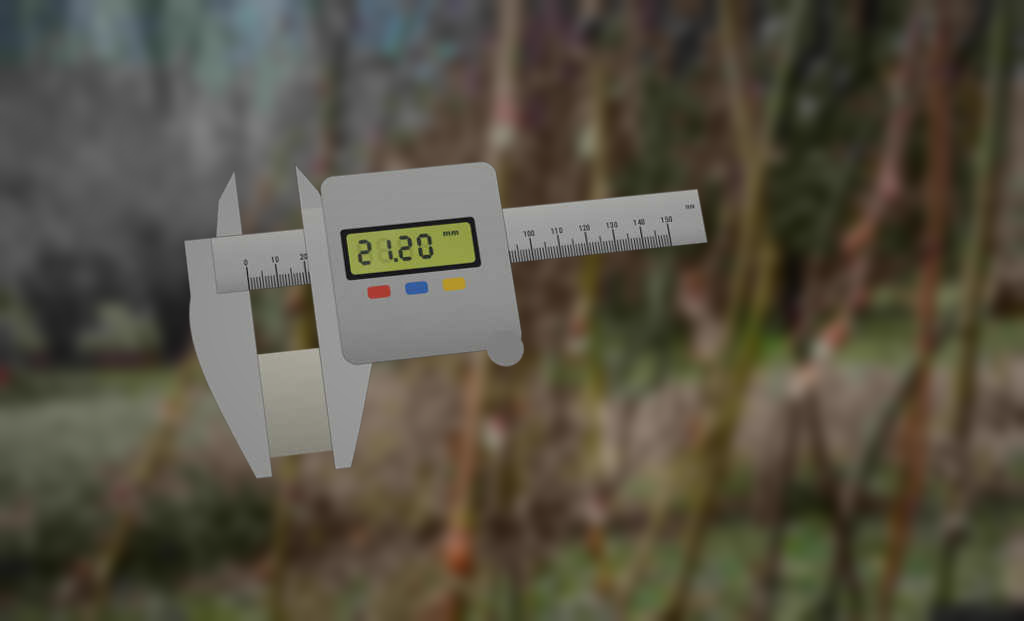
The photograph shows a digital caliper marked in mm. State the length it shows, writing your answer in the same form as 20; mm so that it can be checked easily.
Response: 21.20; mm
